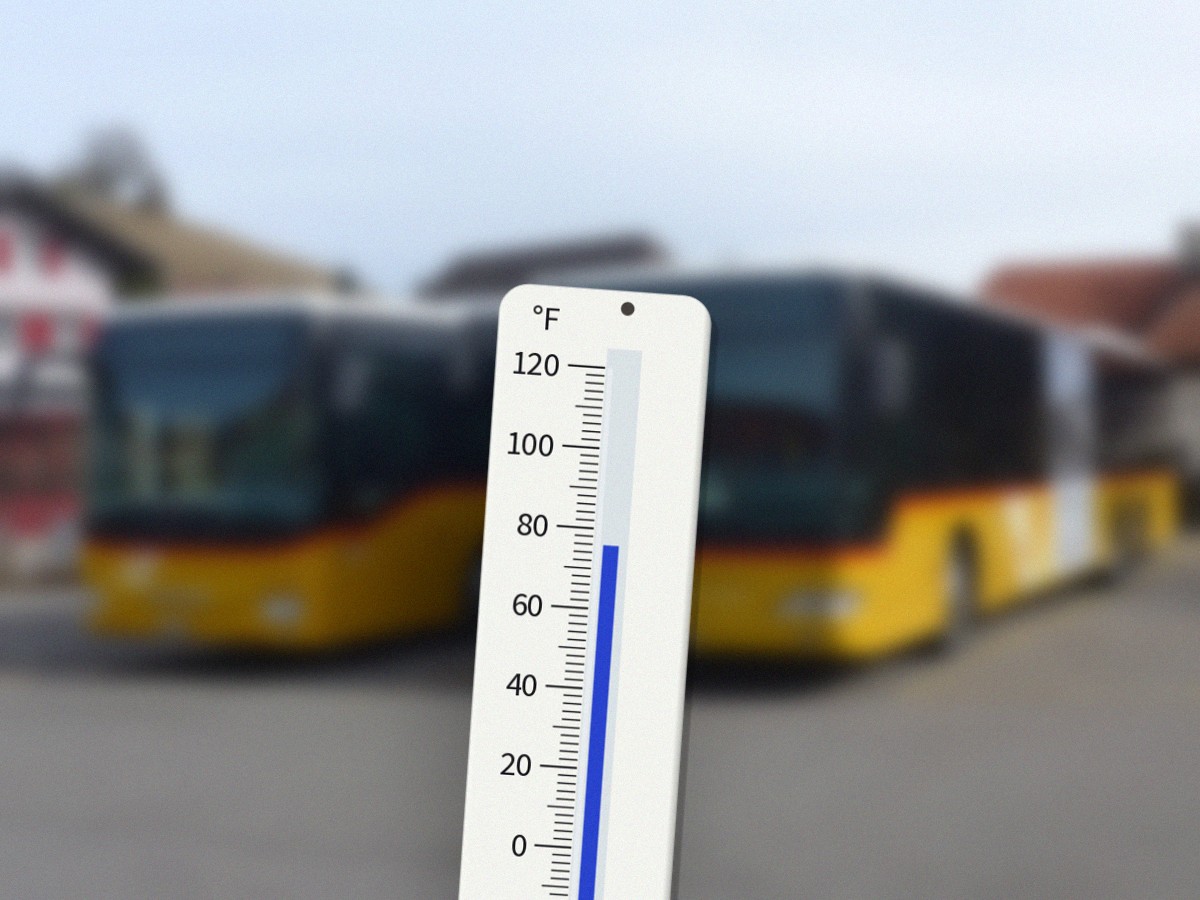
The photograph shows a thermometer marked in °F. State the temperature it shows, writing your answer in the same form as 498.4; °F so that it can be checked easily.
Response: 76; °F
